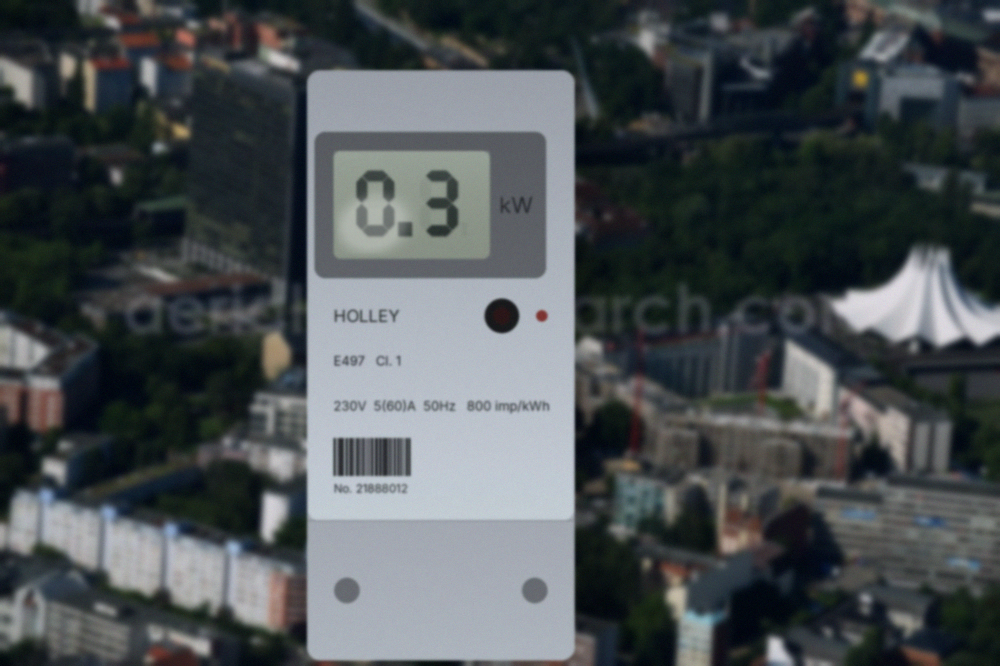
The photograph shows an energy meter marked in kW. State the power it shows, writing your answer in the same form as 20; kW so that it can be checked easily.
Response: 0.3; kW
